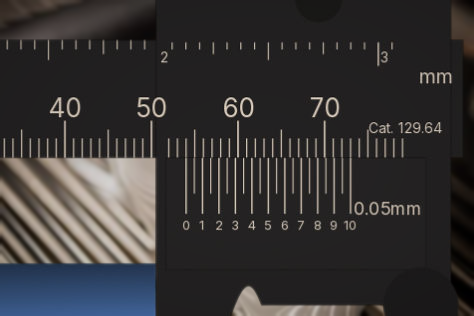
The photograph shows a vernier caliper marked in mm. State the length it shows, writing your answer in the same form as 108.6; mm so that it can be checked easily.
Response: 54.0; mm
